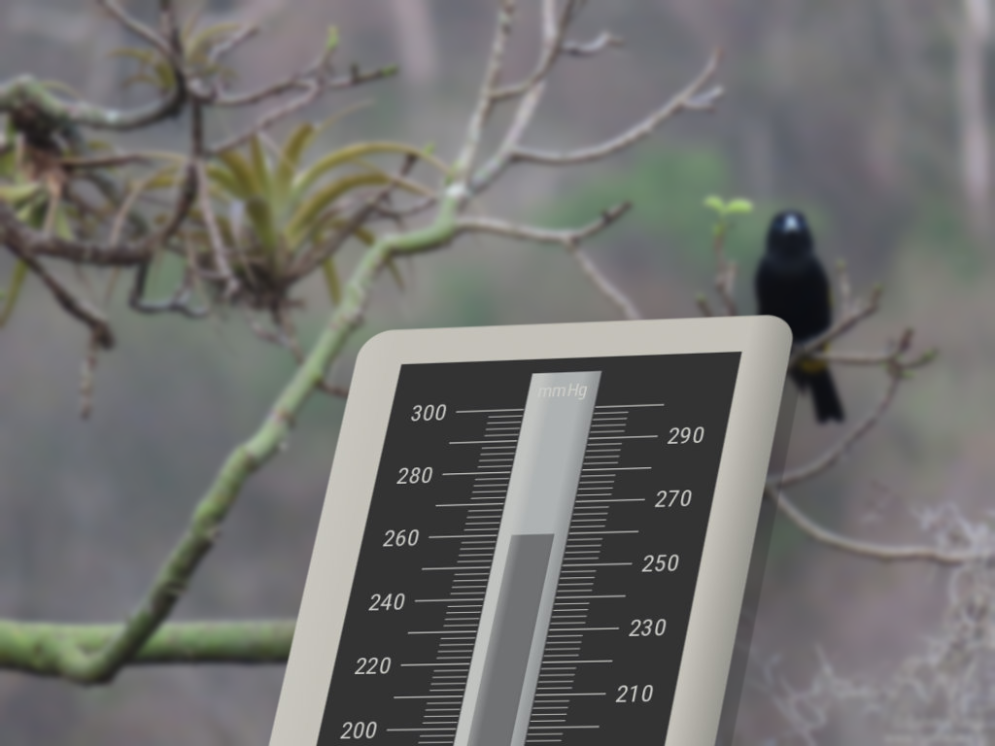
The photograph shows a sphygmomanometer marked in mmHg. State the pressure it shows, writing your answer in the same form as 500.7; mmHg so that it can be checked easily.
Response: 260; mmHg
